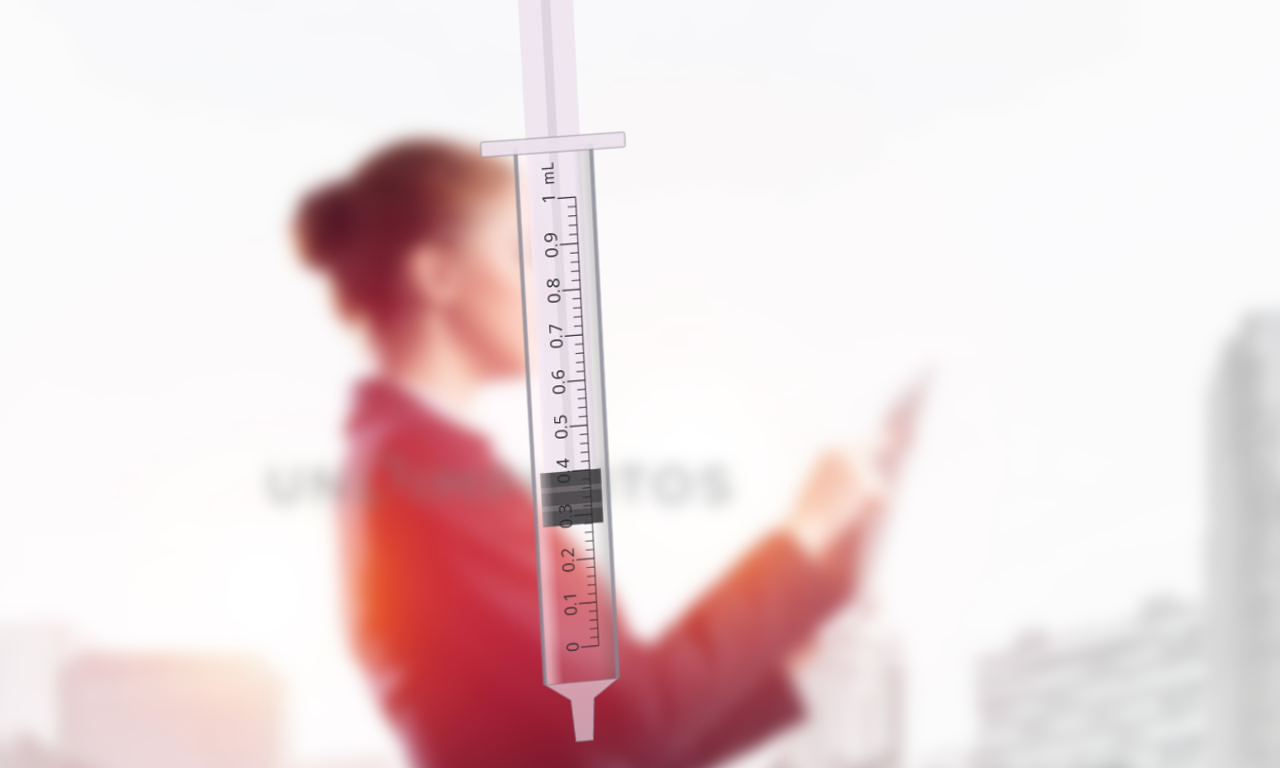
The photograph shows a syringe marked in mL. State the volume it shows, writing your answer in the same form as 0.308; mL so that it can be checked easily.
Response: 0.28; mL
